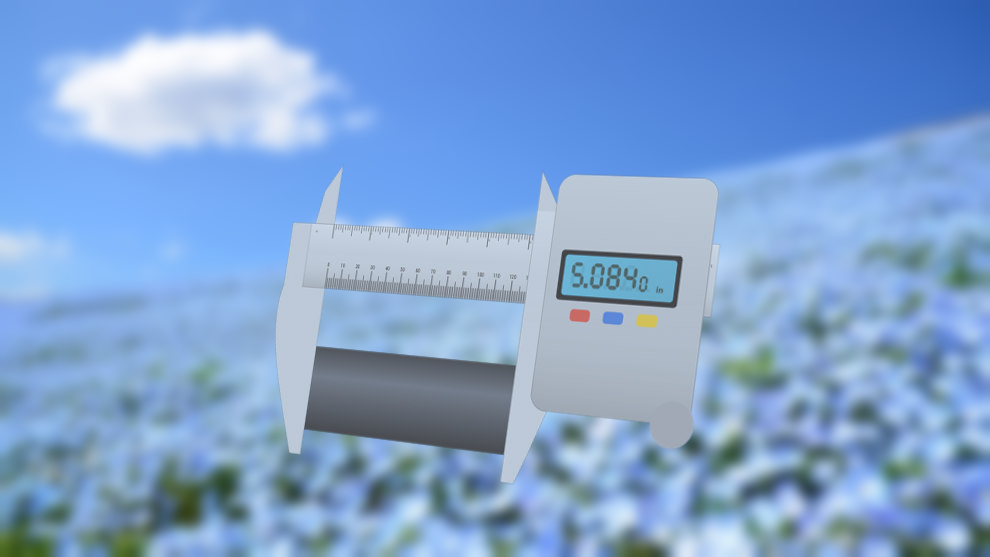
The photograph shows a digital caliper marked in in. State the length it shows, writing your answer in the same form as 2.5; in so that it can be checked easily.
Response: 5.0840; in
